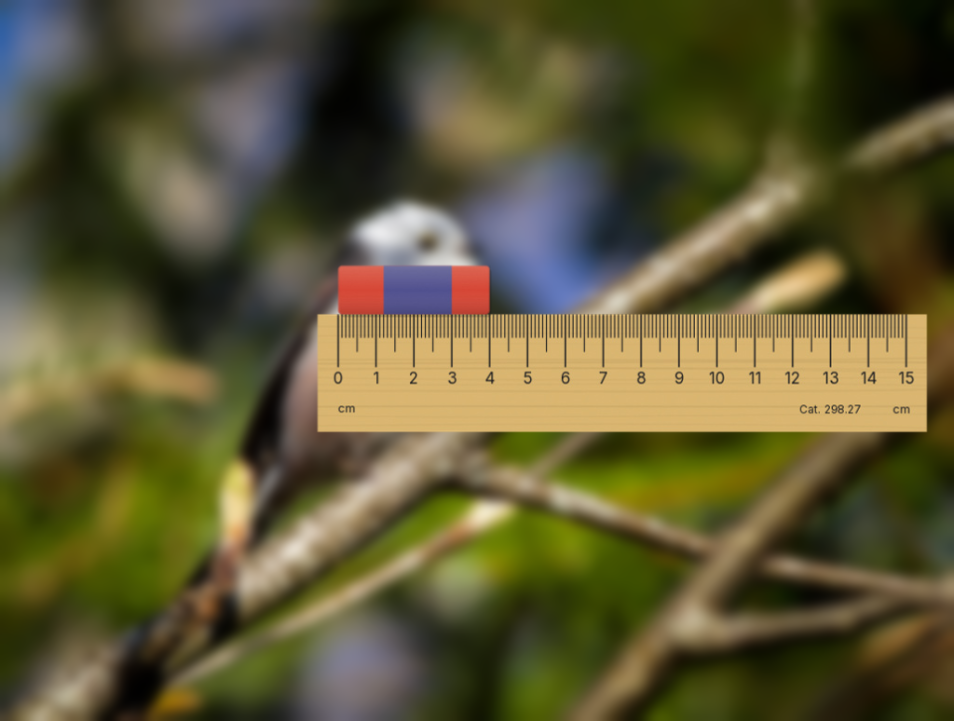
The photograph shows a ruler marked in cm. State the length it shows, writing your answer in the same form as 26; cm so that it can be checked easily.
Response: 4; cm
